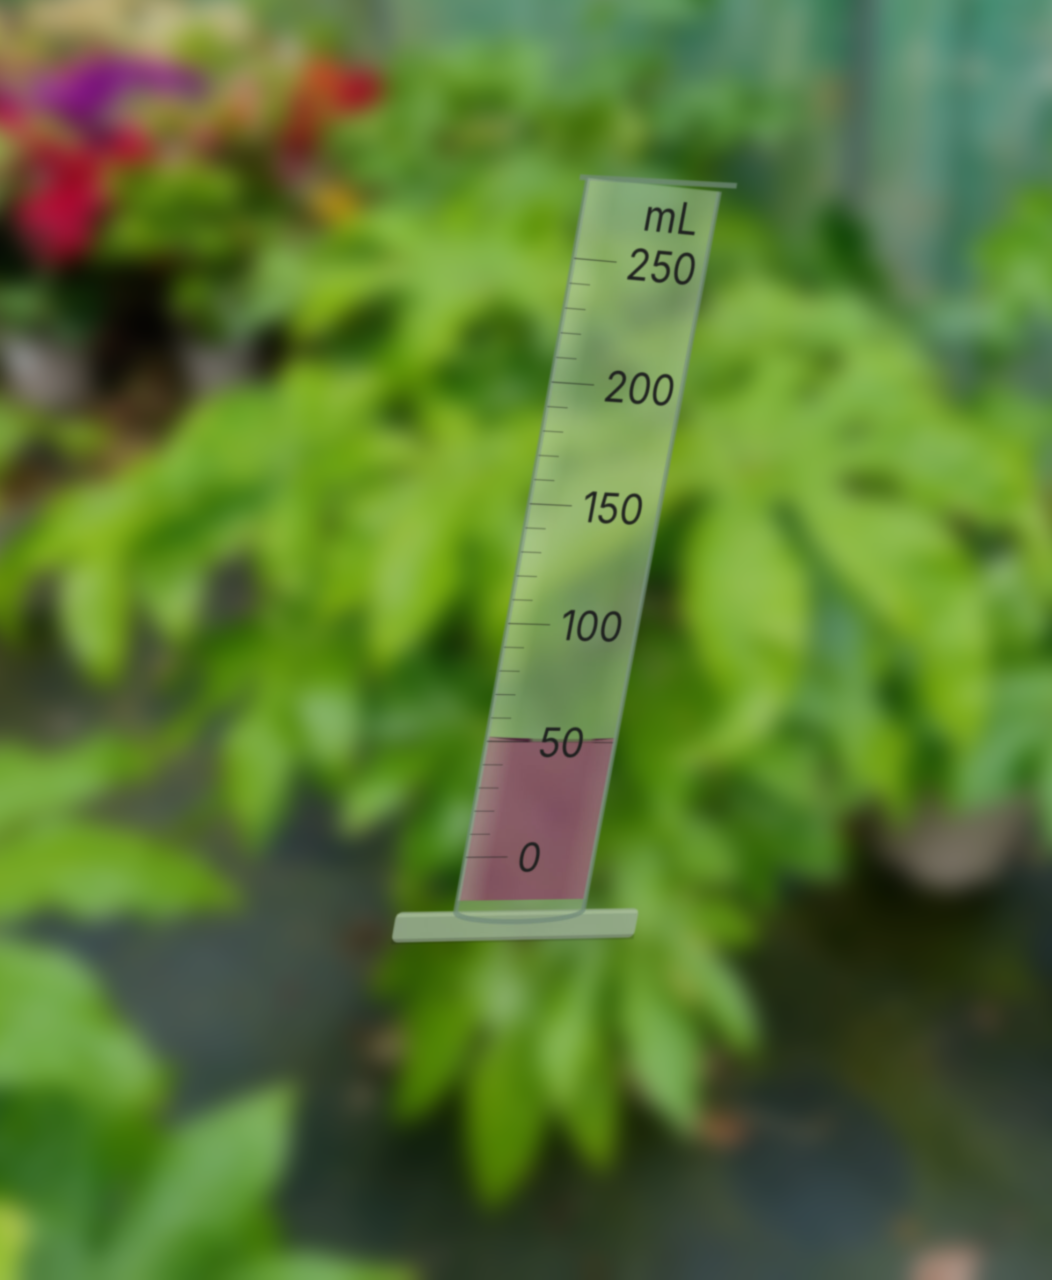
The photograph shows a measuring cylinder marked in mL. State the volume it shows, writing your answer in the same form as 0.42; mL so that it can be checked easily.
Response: 50; mL
